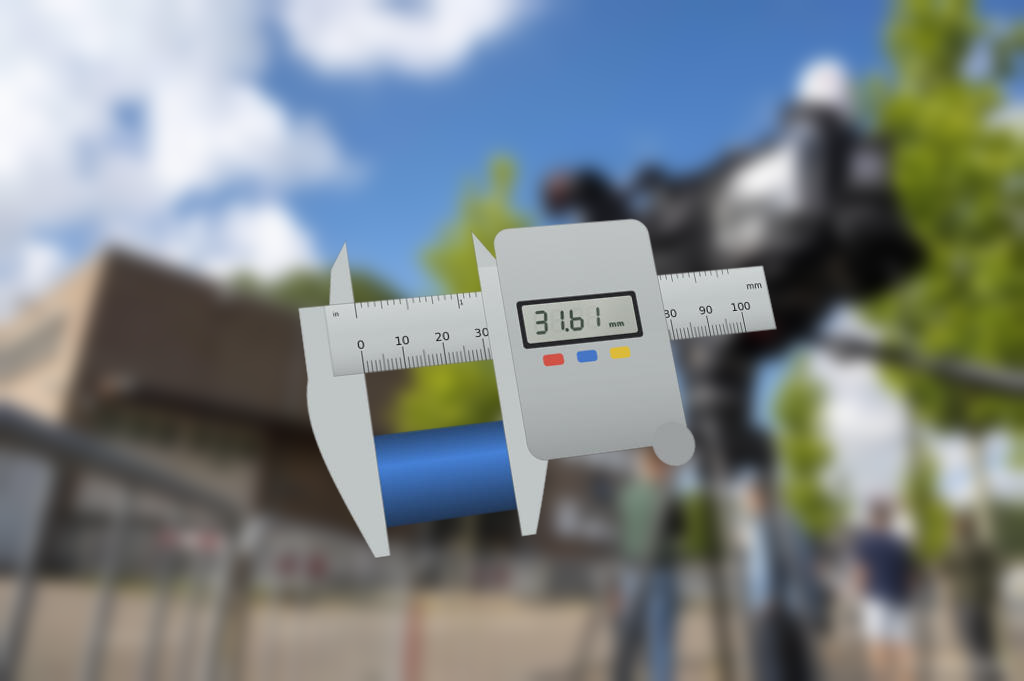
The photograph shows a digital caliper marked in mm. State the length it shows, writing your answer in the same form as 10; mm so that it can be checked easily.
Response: 31.61; mm
